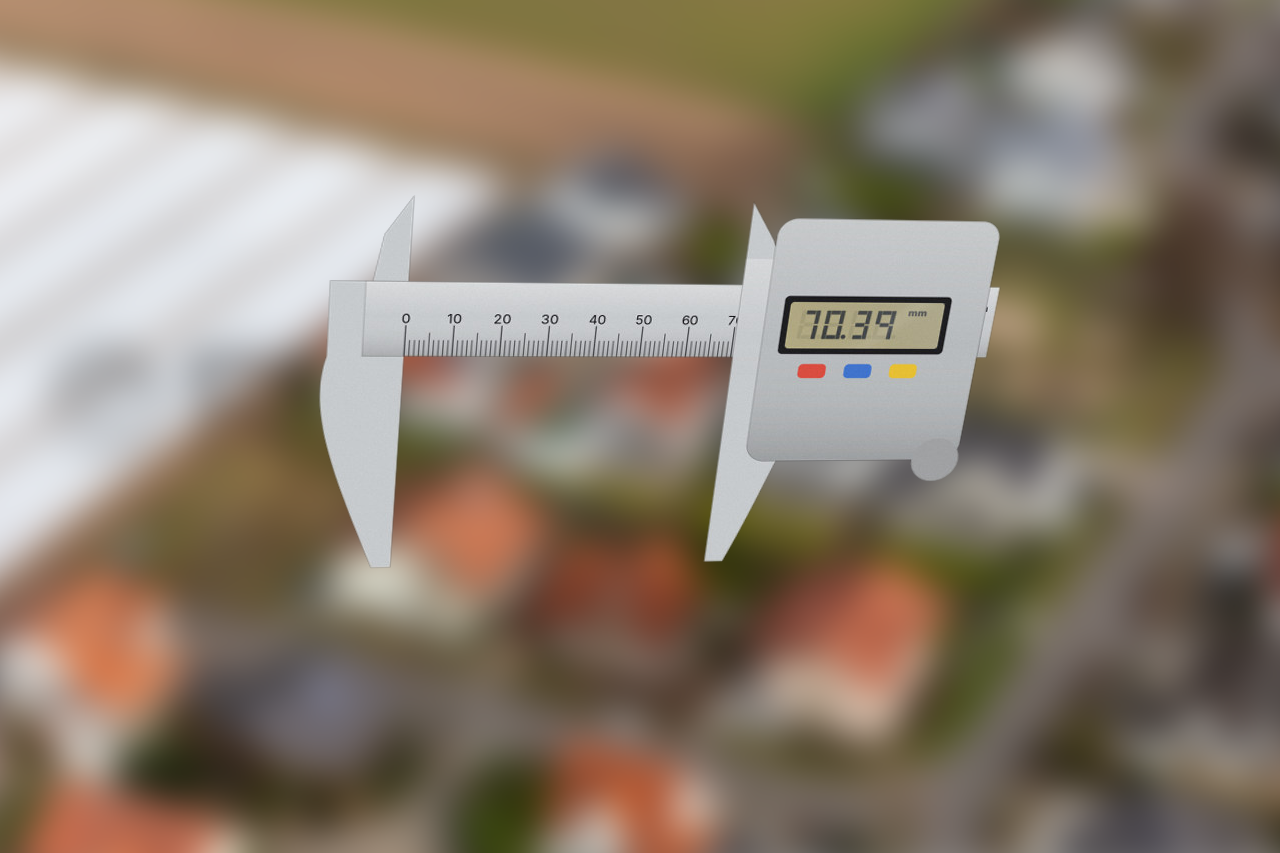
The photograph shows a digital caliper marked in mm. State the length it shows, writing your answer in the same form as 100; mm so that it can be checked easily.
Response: 70.39; mm
